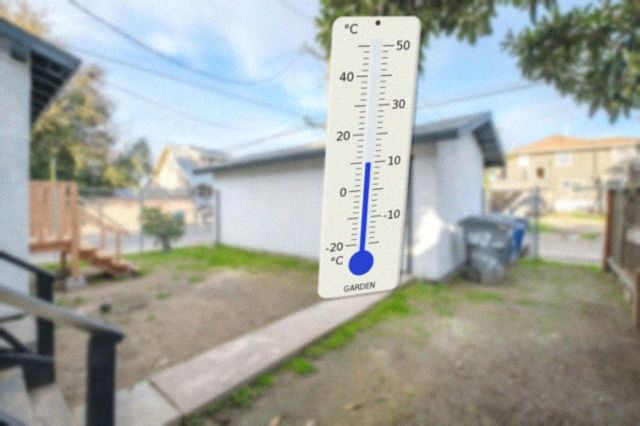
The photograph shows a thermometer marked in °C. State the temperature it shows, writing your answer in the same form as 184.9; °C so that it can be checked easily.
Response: 10; °C
